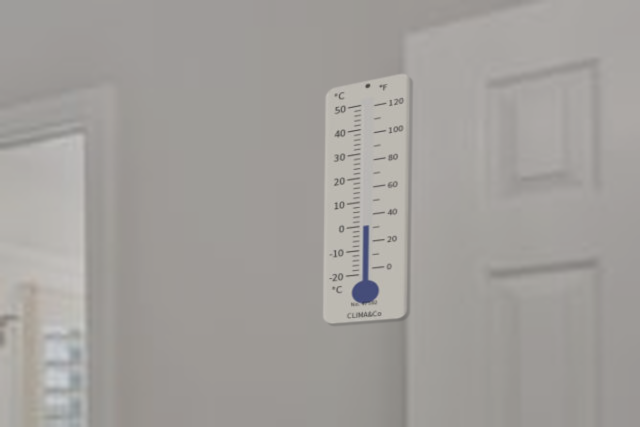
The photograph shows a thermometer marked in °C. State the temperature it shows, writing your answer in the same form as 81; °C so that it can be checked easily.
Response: 0; °C
